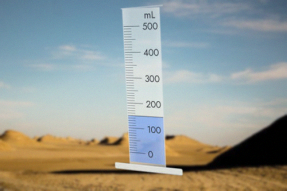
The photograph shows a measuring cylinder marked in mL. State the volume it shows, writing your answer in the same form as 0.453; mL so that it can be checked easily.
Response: 150; mL
